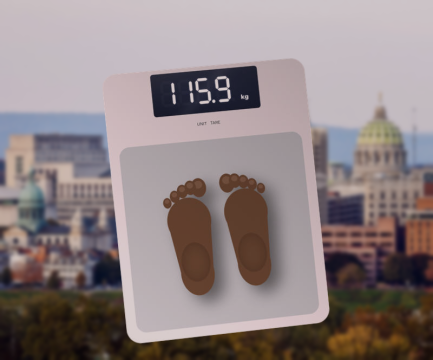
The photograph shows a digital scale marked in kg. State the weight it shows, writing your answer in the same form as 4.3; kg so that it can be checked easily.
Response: 115.9; kg
